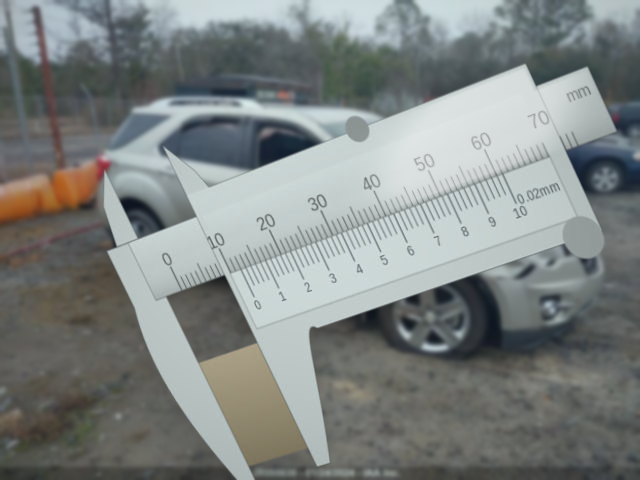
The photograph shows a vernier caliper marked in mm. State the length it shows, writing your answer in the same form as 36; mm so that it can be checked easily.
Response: 12.0; mm
